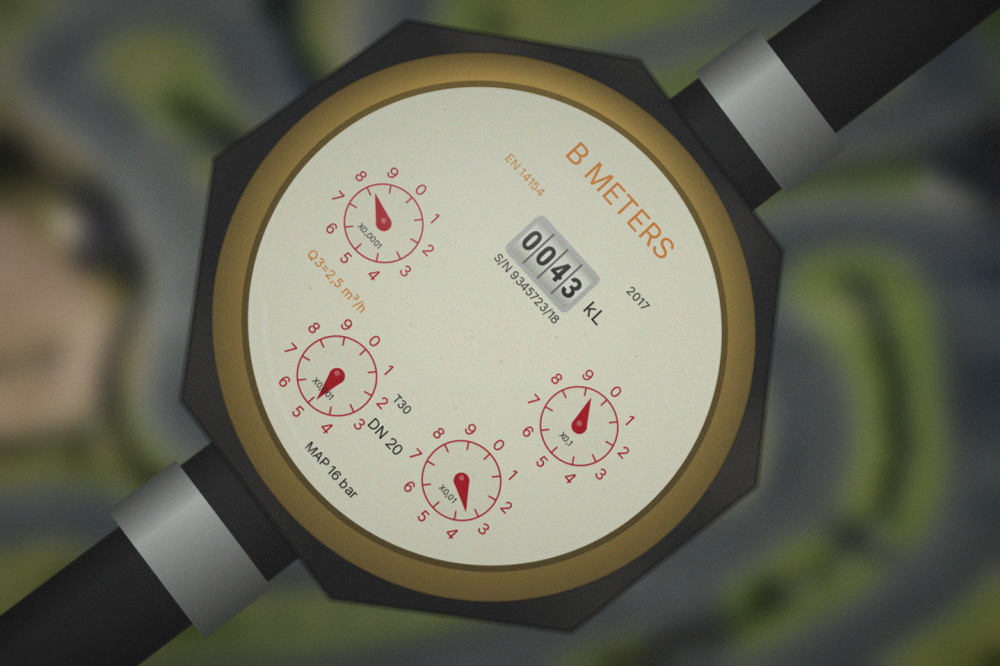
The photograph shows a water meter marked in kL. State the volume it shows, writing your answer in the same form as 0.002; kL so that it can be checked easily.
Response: 42.9348; kL
